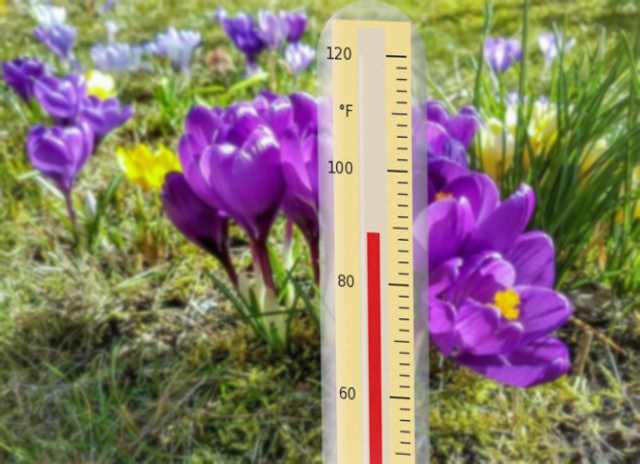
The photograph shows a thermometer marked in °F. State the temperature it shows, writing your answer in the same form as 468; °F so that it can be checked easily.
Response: 89; °F
